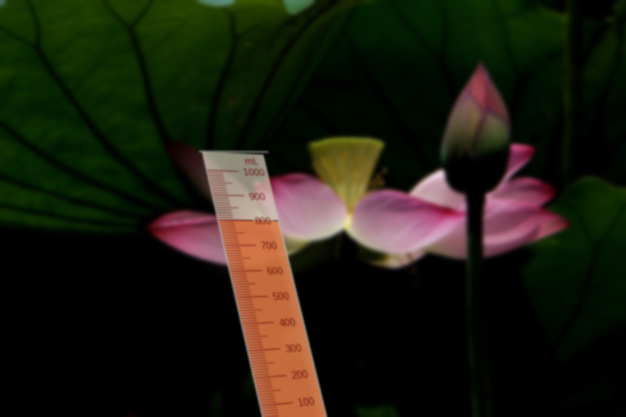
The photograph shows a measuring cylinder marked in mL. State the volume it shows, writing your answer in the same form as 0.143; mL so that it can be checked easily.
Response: 800; mL
